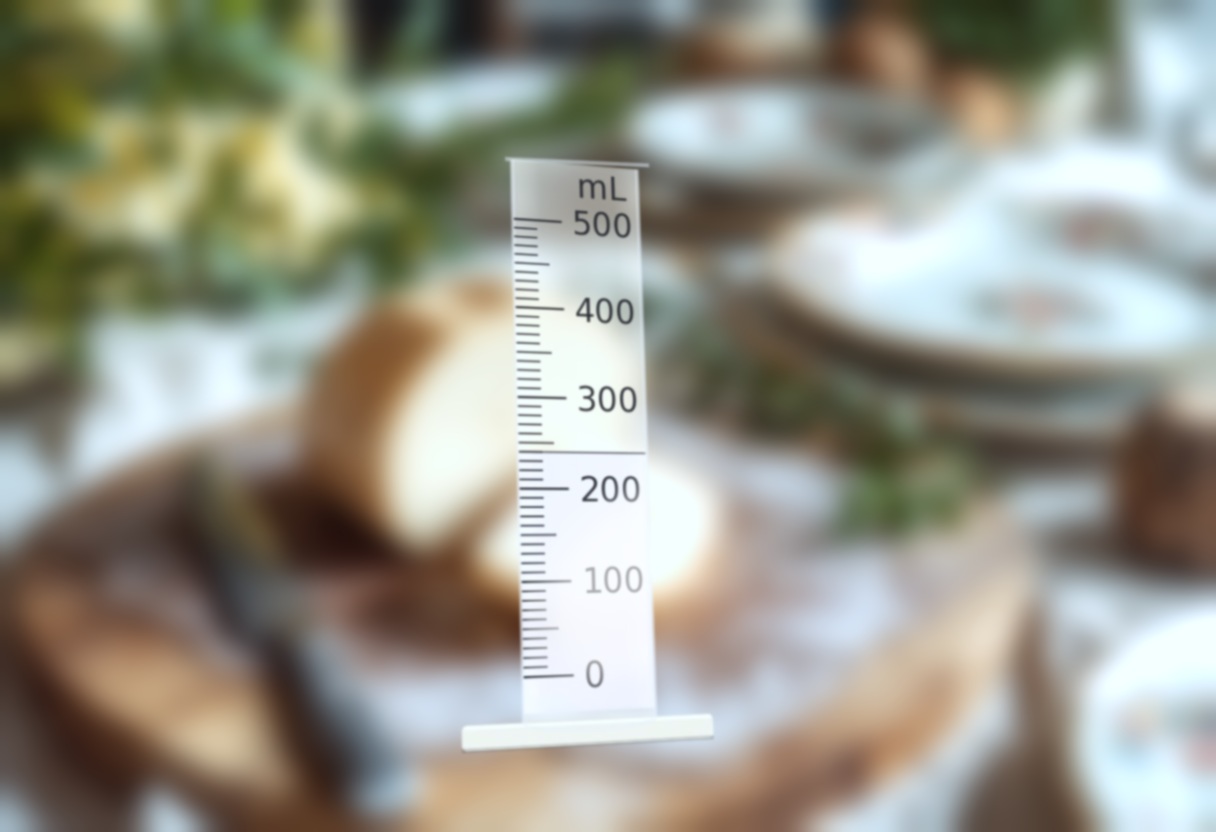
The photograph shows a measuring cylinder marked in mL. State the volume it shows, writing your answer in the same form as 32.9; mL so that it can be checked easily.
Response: 240; mL
